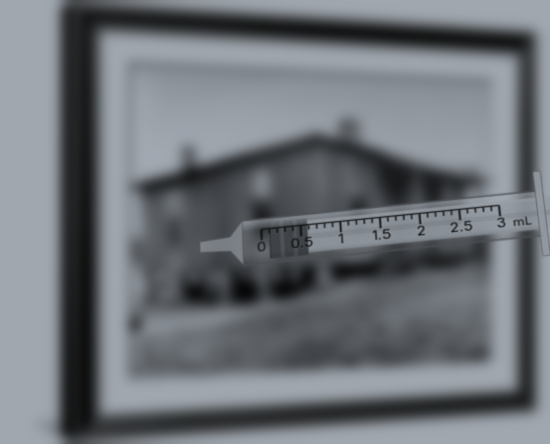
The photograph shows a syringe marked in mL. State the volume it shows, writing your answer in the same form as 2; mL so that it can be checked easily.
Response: 0.1; mL
